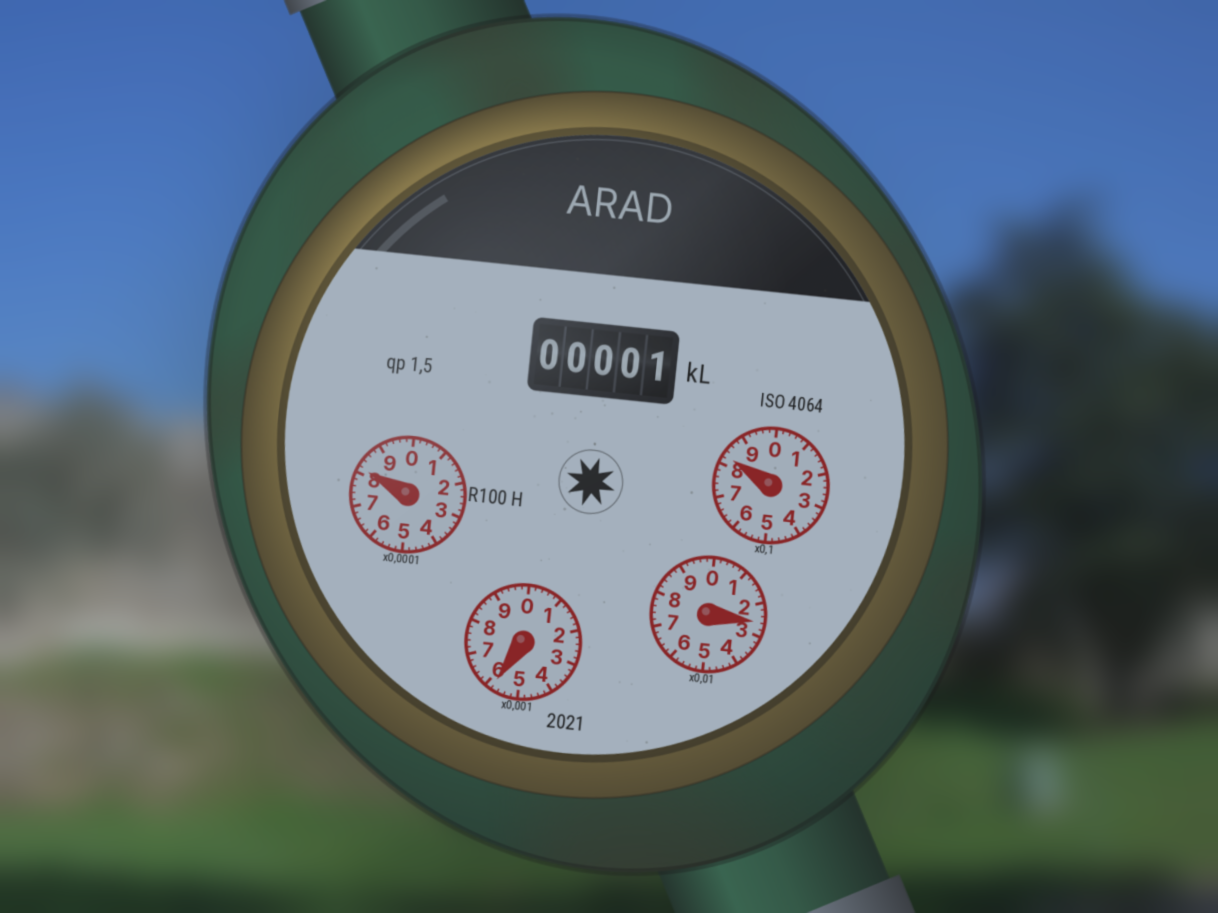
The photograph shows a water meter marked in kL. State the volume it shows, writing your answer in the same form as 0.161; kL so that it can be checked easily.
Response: 1.8258; kL
